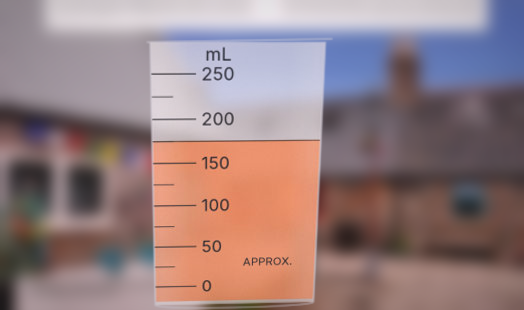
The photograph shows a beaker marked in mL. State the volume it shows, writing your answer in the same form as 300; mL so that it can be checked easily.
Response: 175; mL
